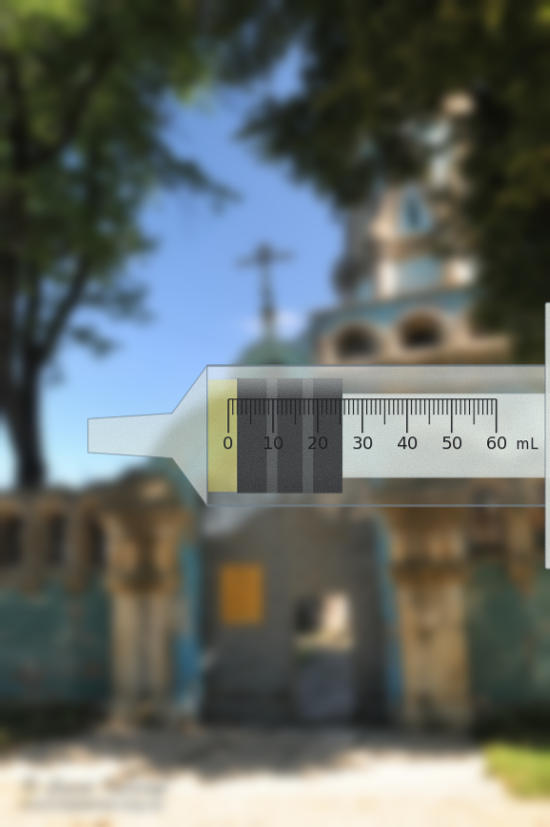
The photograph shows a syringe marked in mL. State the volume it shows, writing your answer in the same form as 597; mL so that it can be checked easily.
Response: 2; mL
